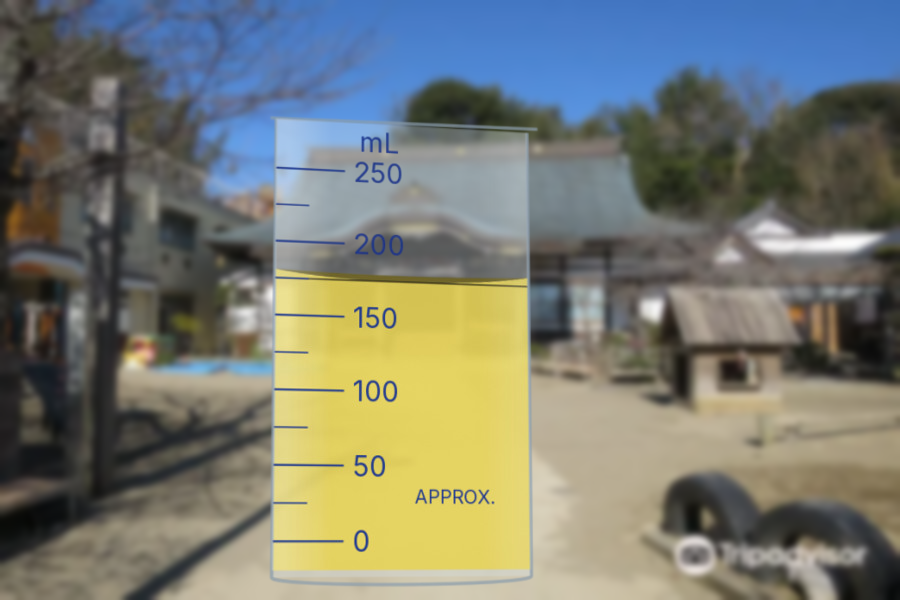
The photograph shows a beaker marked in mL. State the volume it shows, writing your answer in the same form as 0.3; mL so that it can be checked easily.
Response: 175; mL
